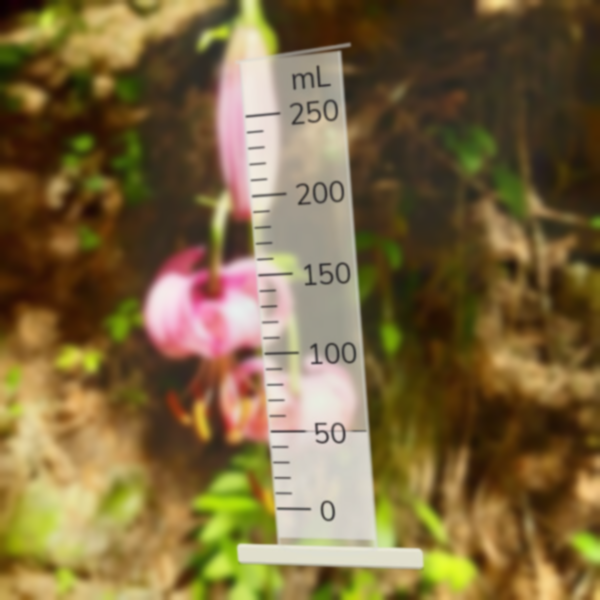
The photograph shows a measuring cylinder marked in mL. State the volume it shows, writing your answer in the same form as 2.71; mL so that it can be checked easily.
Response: 50; mL
